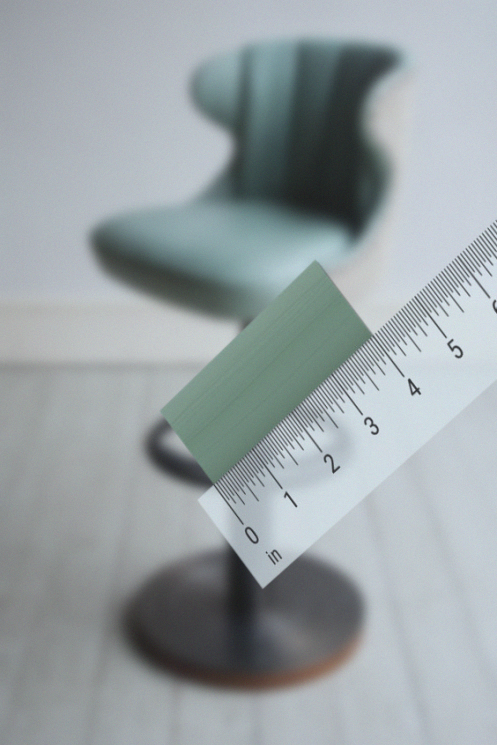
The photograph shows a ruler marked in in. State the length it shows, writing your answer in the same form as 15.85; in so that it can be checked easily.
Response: 4; in
